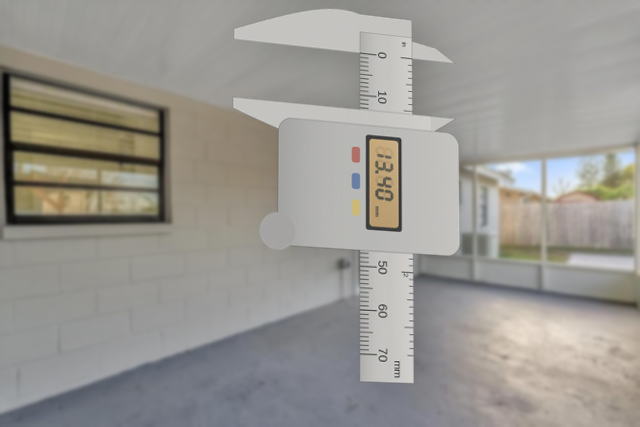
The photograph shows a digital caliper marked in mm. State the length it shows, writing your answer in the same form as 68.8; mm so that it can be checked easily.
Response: 13.40; mm
